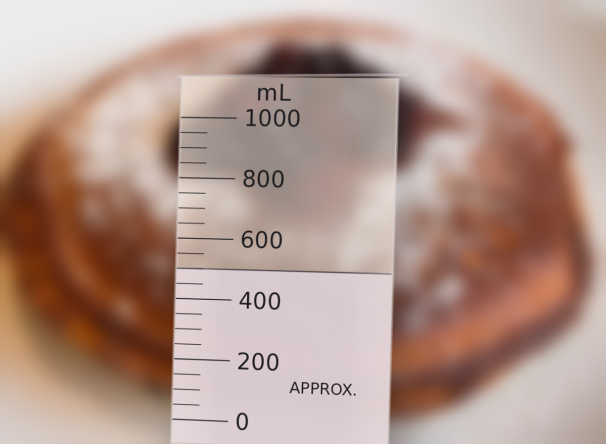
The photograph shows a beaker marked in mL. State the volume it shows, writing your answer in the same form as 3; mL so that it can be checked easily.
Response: 500; mL
